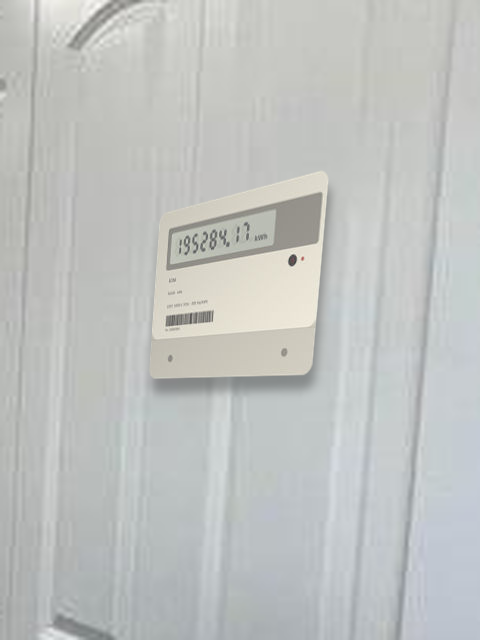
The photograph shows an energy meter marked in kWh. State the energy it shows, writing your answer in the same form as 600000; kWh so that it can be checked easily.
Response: 195284.17; kWh
